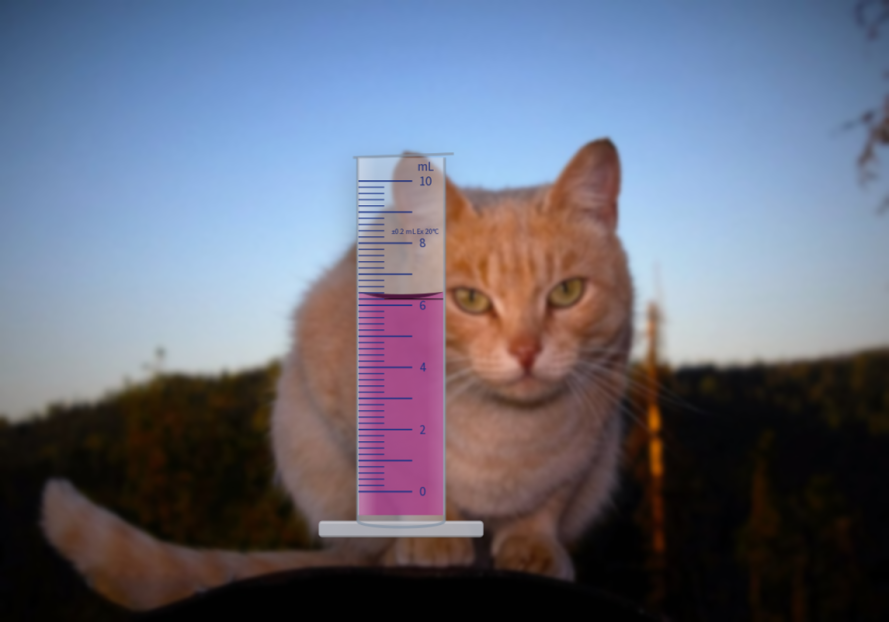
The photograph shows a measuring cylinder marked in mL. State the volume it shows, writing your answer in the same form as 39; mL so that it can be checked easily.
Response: 6.2; mL
